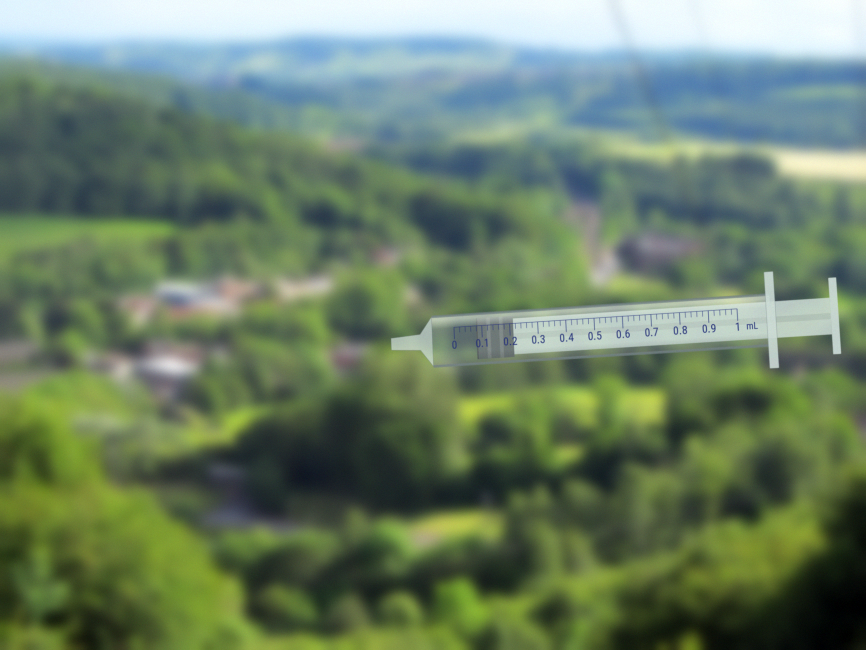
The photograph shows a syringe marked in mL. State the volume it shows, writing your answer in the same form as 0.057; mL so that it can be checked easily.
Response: 0.08; mL
